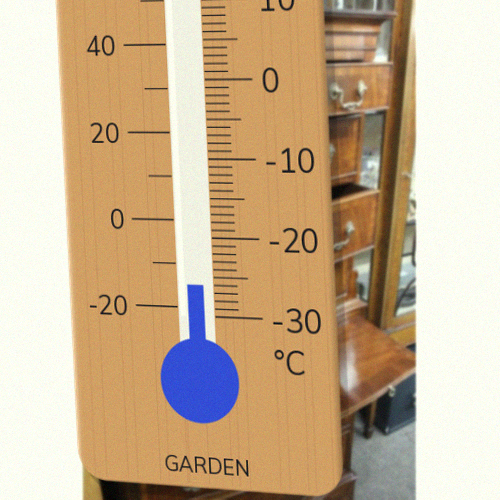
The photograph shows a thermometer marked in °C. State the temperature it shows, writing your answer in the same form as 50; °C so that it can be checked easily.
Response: -26; °C
